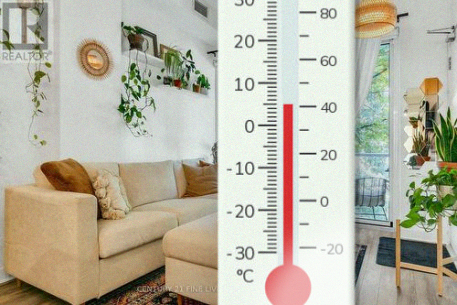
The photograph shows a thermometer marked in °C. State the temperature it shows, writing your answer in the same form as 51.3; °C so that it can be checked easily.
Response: 5; °C
